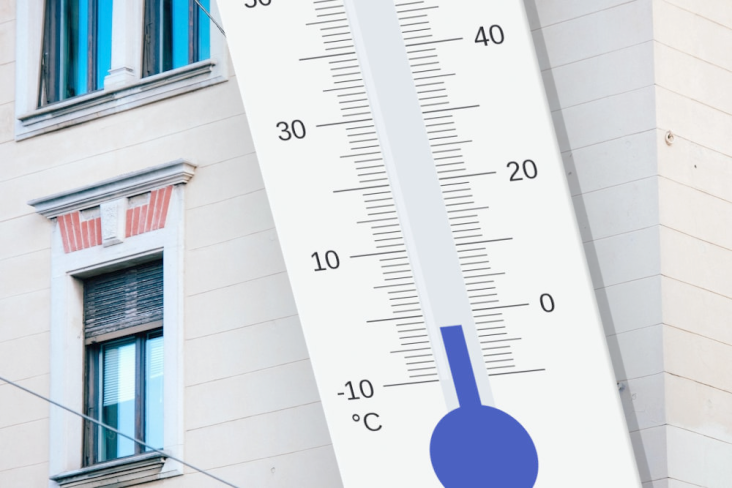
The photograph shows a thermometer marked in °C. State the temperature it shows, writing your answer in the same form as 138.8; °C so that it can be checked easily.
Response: -2; °C
